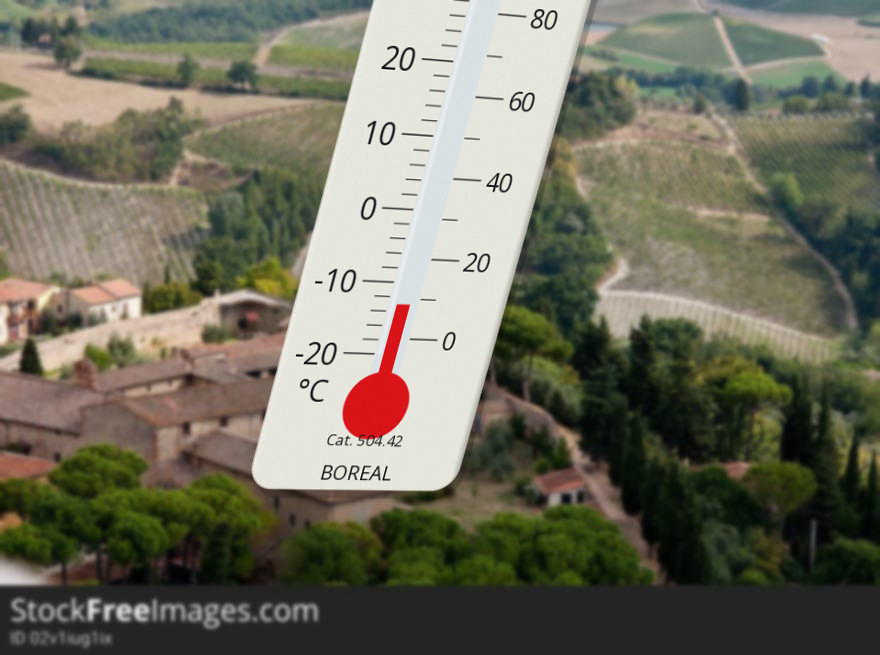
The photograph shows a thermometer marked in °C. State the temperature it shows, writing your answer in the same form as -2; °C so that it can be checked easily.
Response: -13; °C
